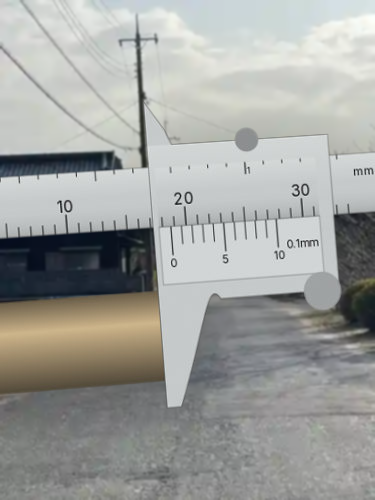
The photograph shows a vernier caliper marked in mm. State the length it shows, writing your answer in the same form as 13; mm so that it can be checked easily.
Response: 18.7; mm
